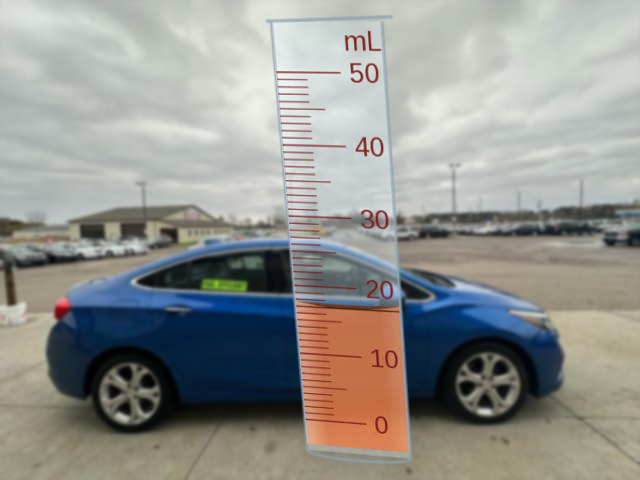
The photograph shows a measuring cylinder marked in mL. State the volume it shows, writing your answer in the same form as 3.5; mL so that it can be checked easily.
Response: 17; mL
